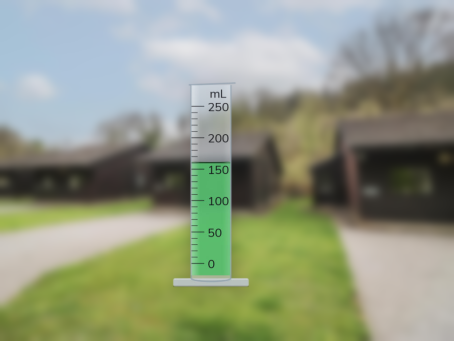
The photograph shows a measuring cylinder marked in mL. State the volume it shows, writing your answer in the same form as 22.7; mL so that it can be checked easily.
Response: 160; mL
